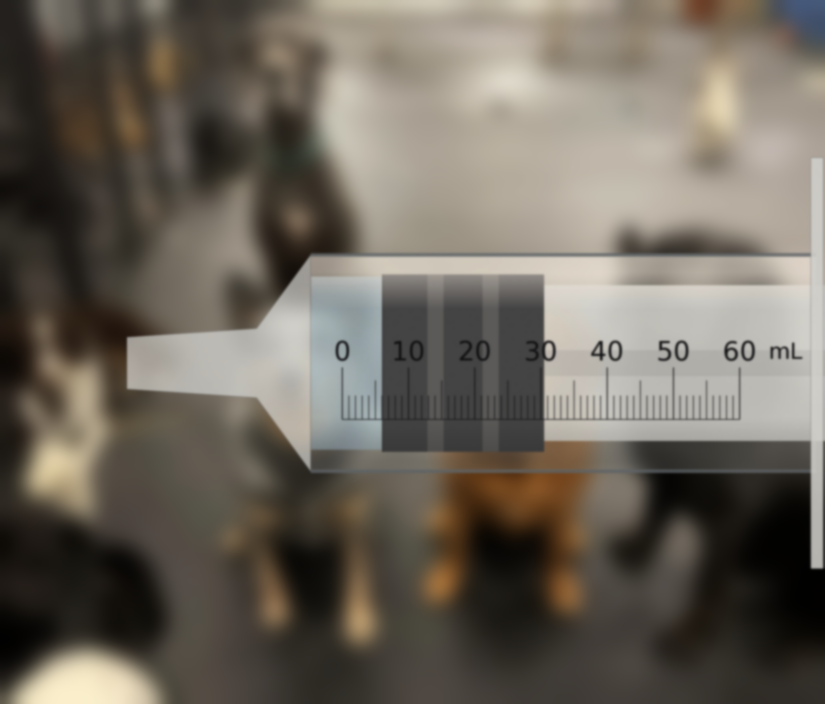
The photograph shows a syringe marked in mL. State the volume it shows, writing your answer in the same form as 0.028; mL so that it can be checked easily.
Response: 6; mL
